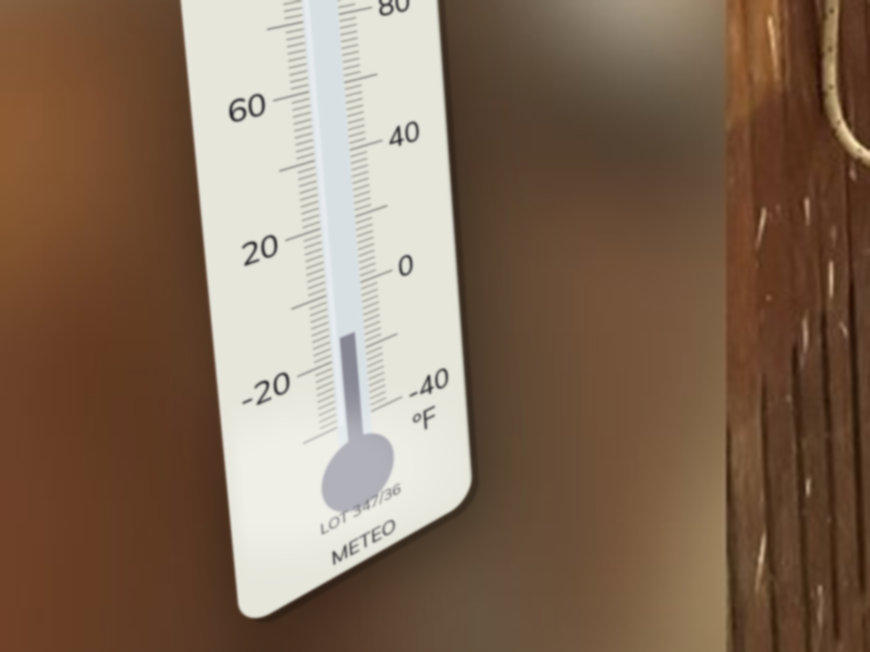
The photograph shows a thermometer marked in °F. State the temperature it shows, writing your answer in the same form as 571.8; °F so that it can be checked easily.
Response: -14; °F
